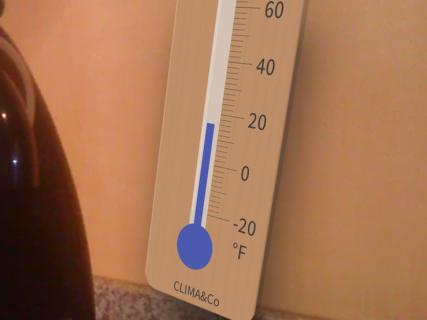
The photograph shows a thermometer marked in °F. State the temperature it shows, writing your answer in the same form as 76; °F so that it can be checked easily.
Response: 16; °F
